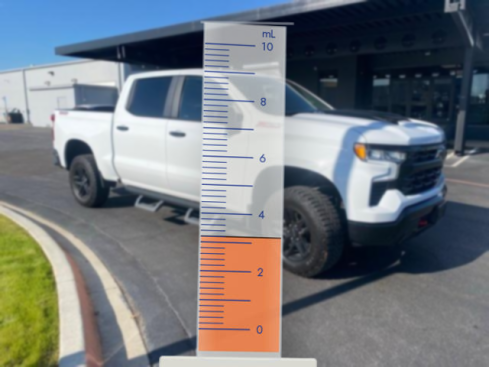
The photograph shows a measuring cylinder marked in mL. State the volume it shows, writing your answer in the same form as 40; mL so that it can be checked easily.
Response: 3.2; mL
